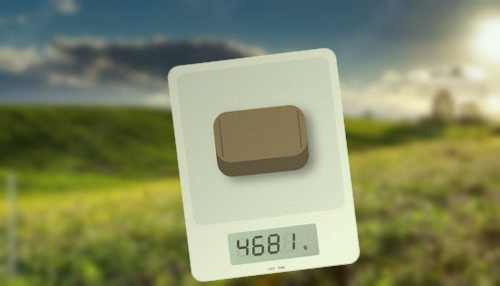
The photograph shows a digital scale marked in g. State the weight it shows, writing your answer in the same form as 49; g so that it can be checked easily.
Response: 4681; g
